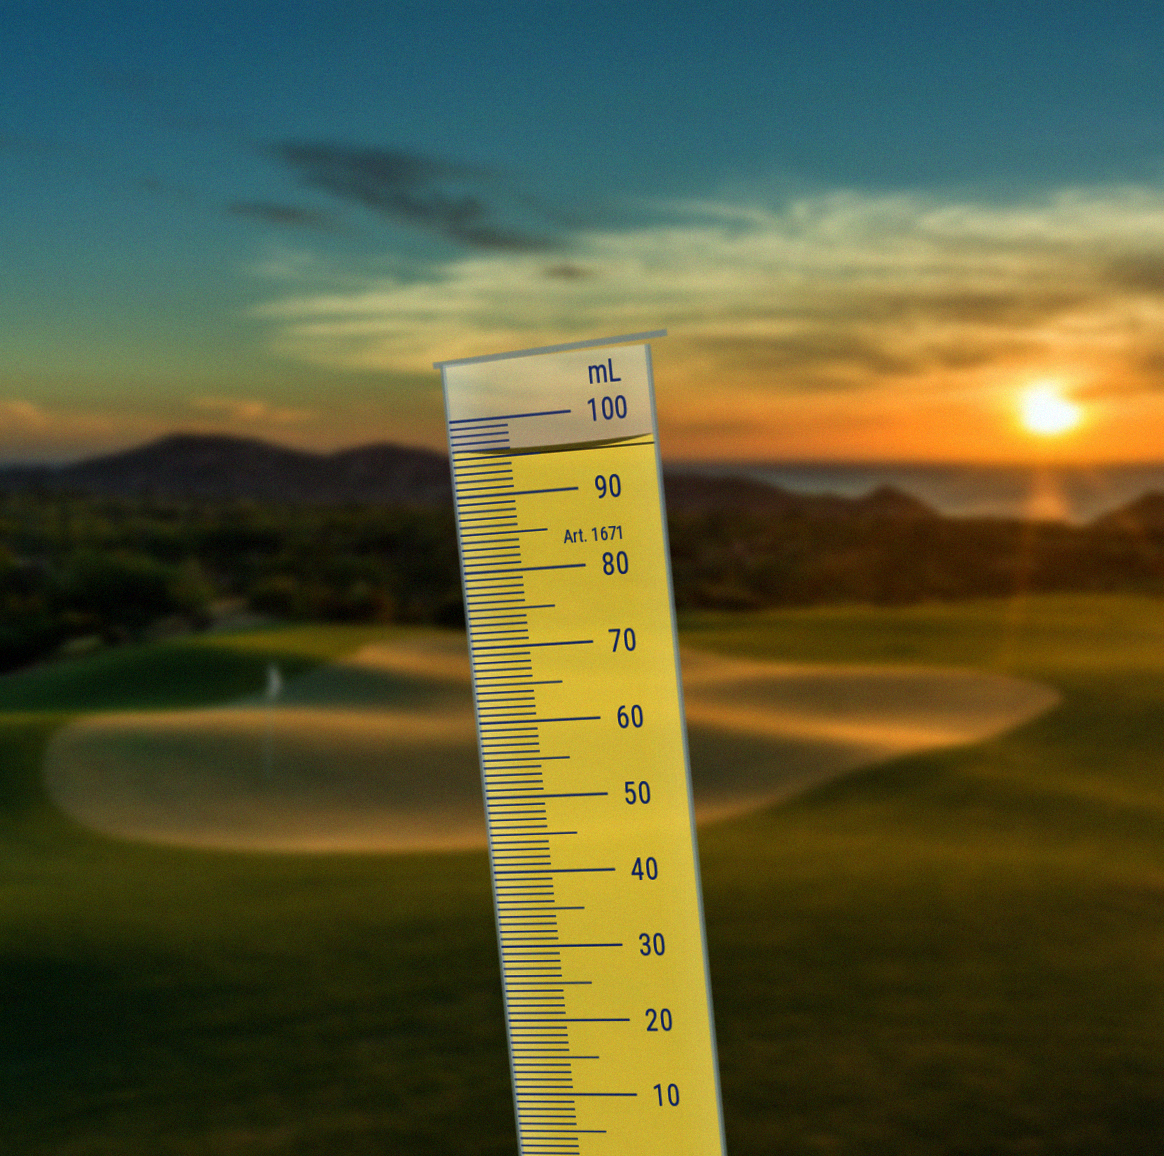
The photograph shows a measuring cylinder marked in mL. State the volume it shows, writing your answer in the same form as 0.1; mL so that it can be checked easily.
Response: 95; mL
